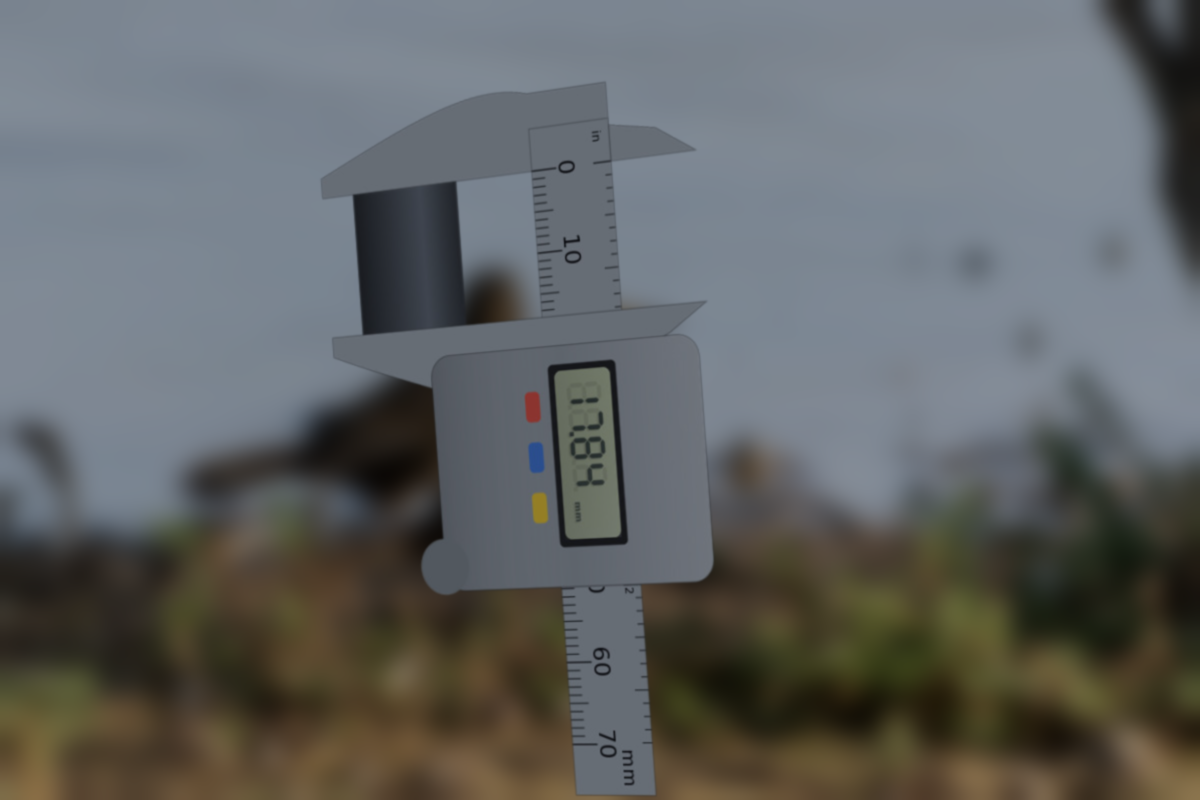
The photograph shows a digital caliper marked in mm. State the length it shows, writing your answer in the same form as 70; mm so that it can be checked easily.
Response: 17.84; mm
